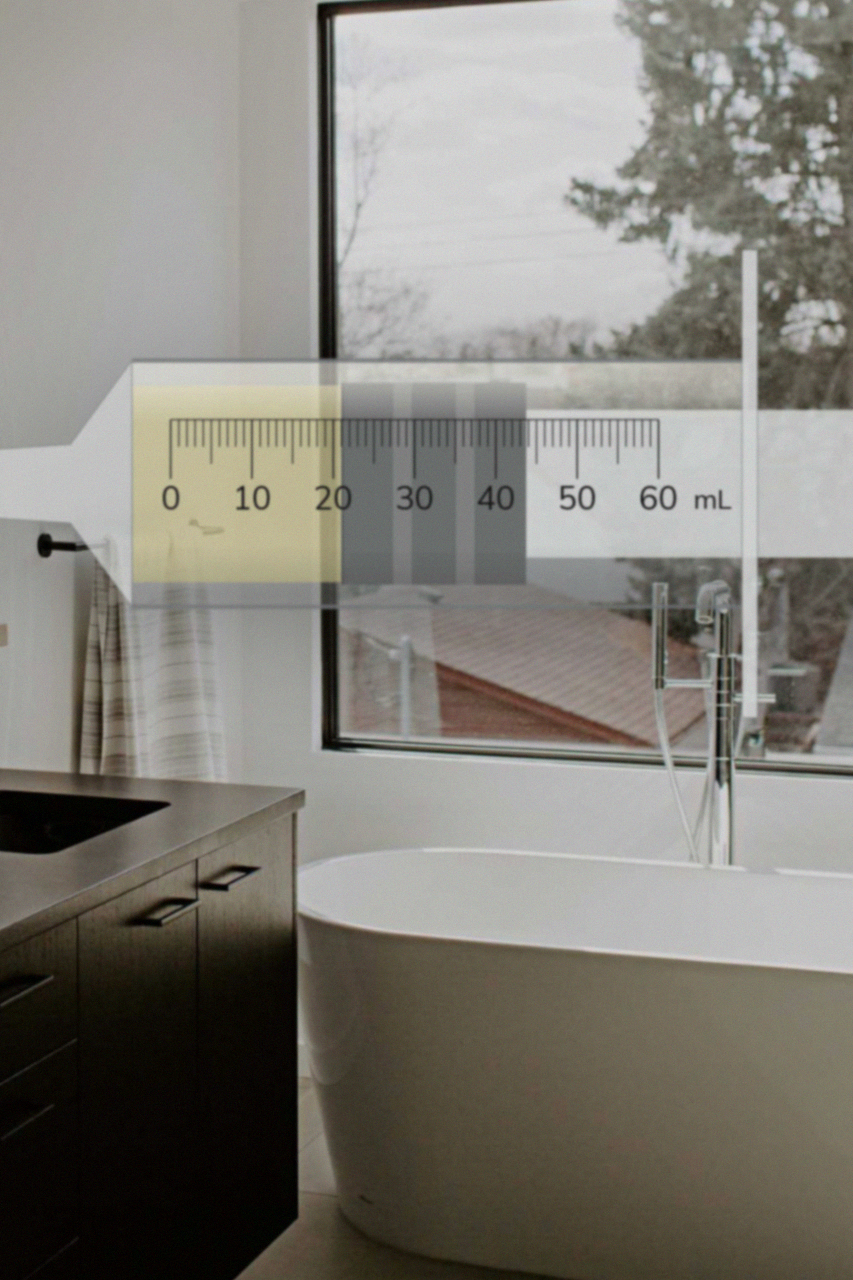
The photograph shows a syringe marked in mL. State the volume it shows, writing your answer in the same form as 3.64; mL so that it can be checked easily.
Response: 21; mL
